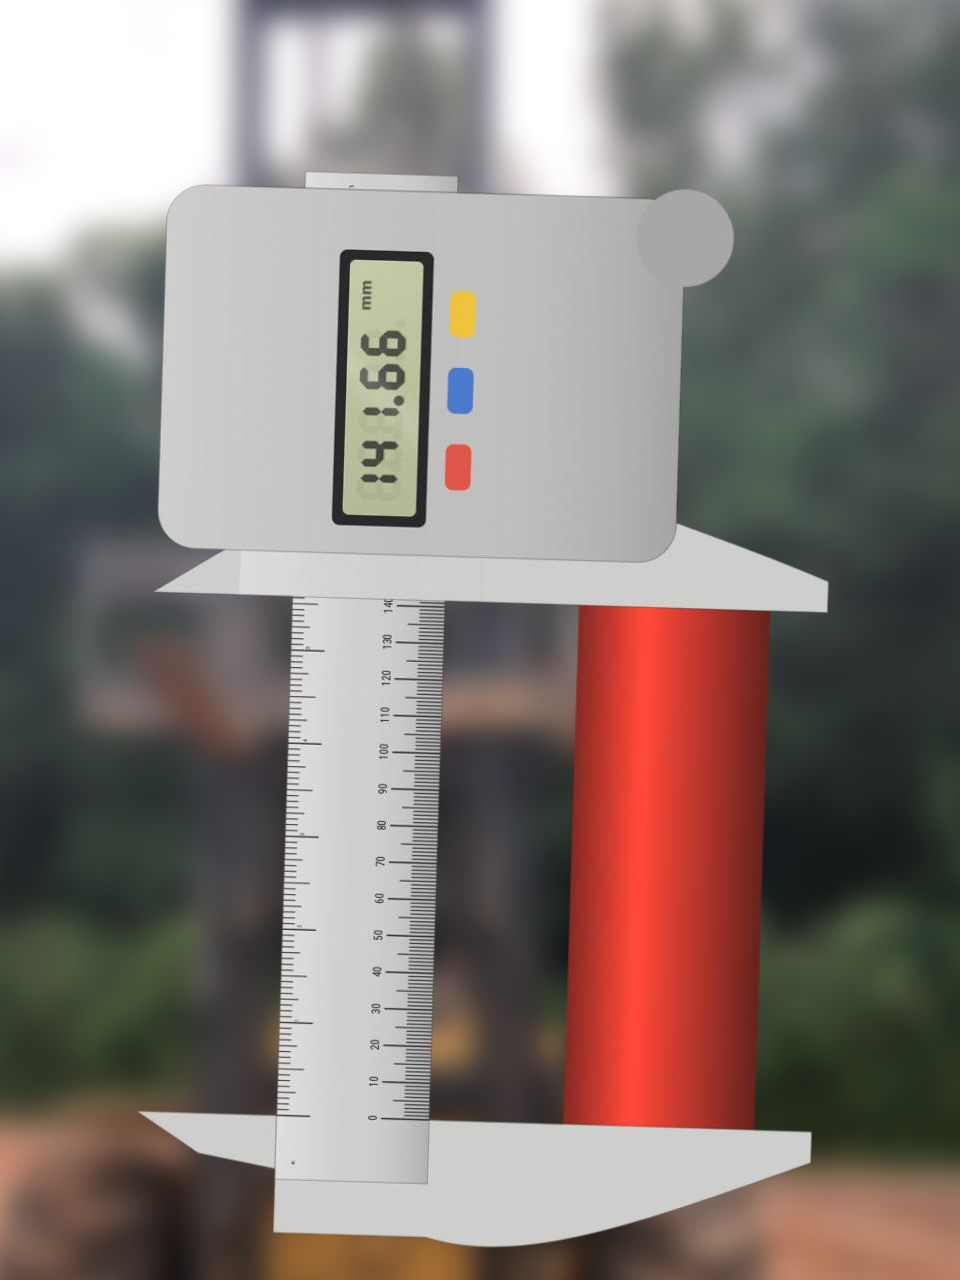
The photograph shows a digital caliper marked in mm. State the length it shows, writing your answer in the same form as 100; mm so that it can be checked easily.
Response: 141.66; mm
